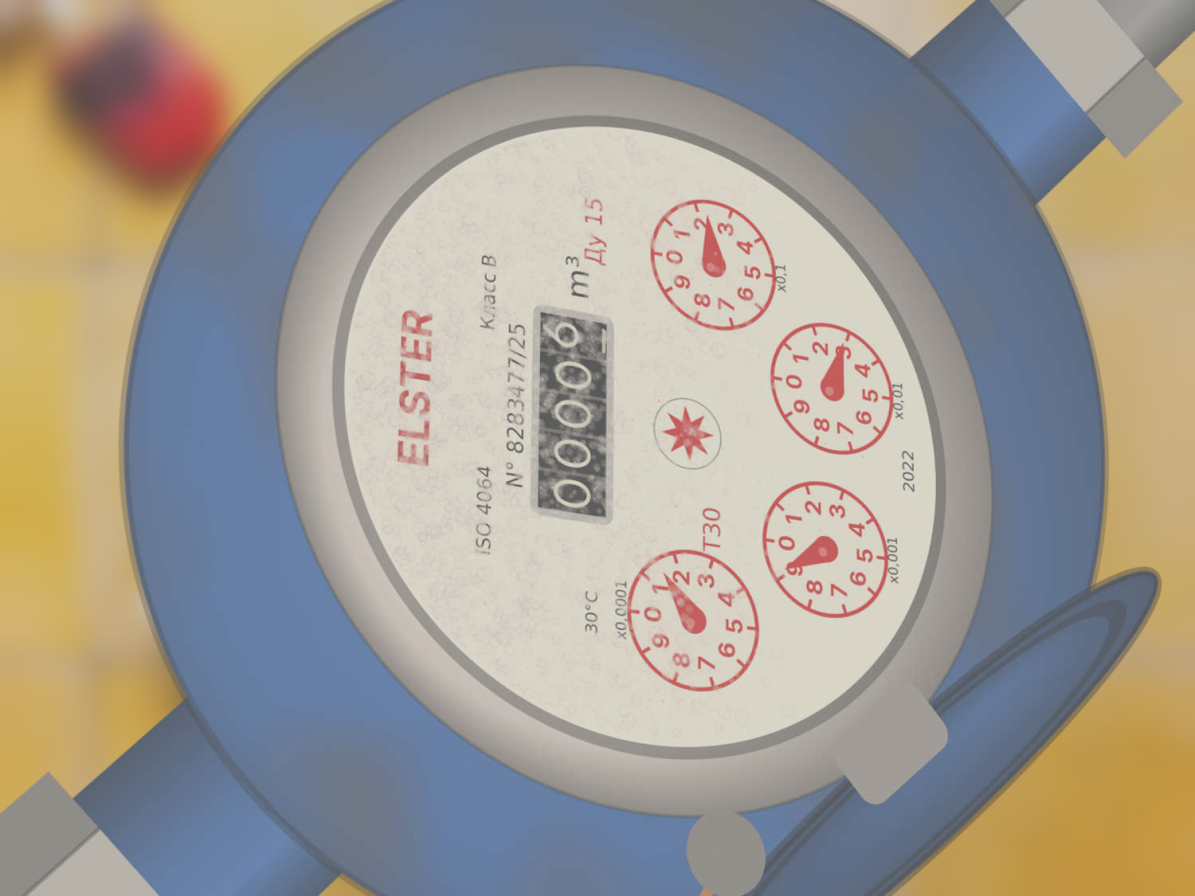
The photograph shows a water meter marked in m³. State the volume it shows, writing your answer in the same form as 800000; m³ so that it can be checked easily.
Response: 6.2291; m³
